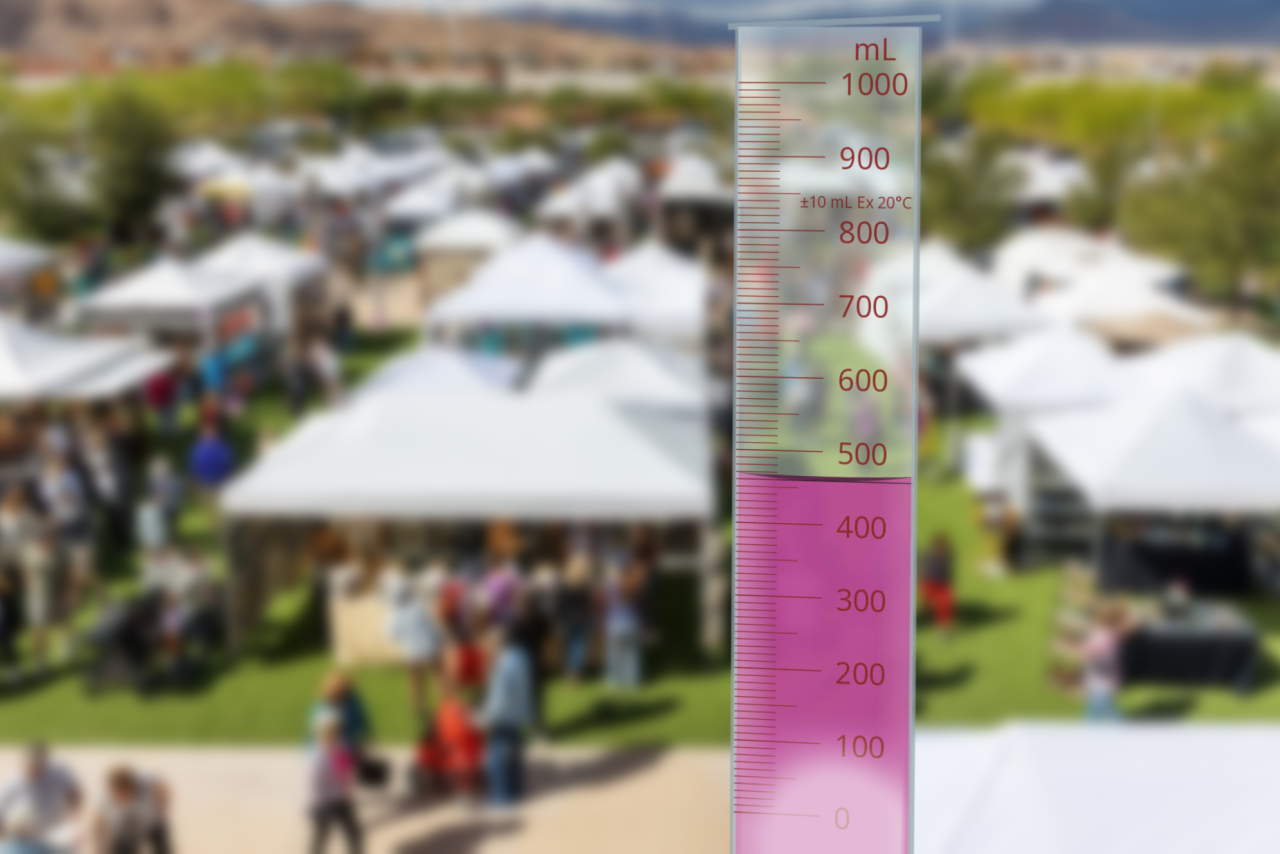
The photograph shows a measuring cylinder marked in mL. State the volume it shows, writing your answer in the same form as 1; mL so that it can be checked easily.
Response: 460; mL
